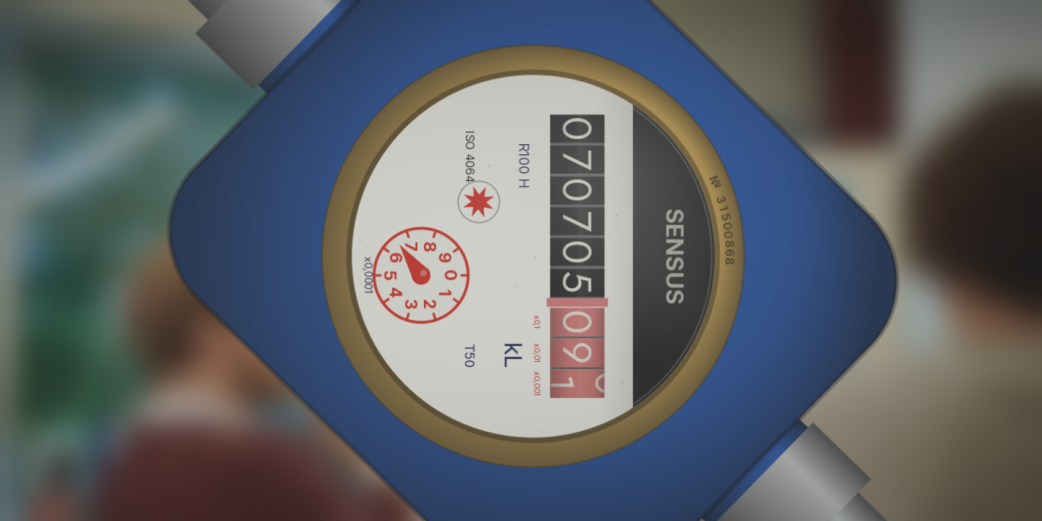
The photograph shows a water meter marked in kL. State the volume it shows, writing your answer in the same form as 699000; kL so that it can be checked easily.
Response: 70705.0906; kL
